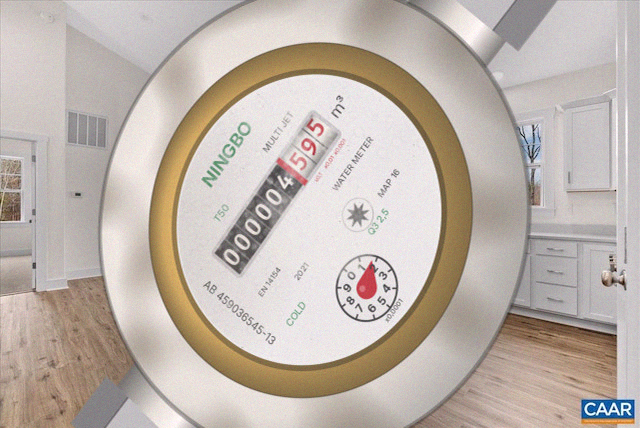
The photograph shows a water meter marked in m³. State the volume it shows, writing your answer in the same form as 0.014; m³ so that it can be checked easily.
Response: 4.5951; m³
